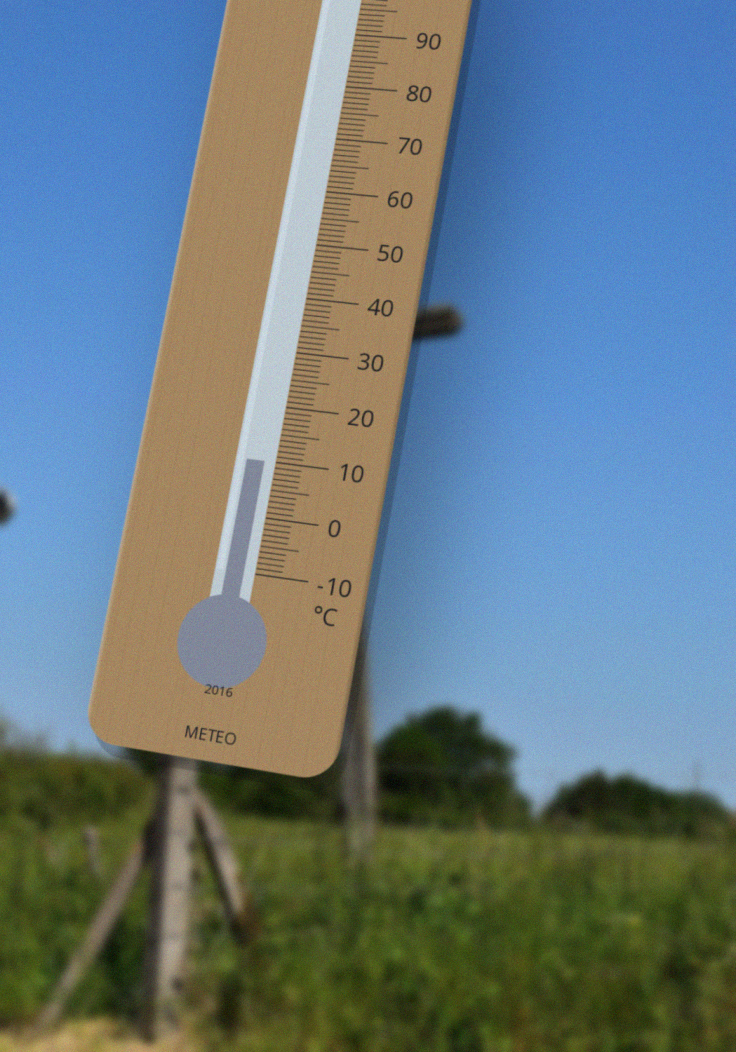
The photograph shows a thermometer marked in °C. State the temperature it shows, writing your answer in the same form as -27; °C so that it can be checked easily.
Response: 10; °C
